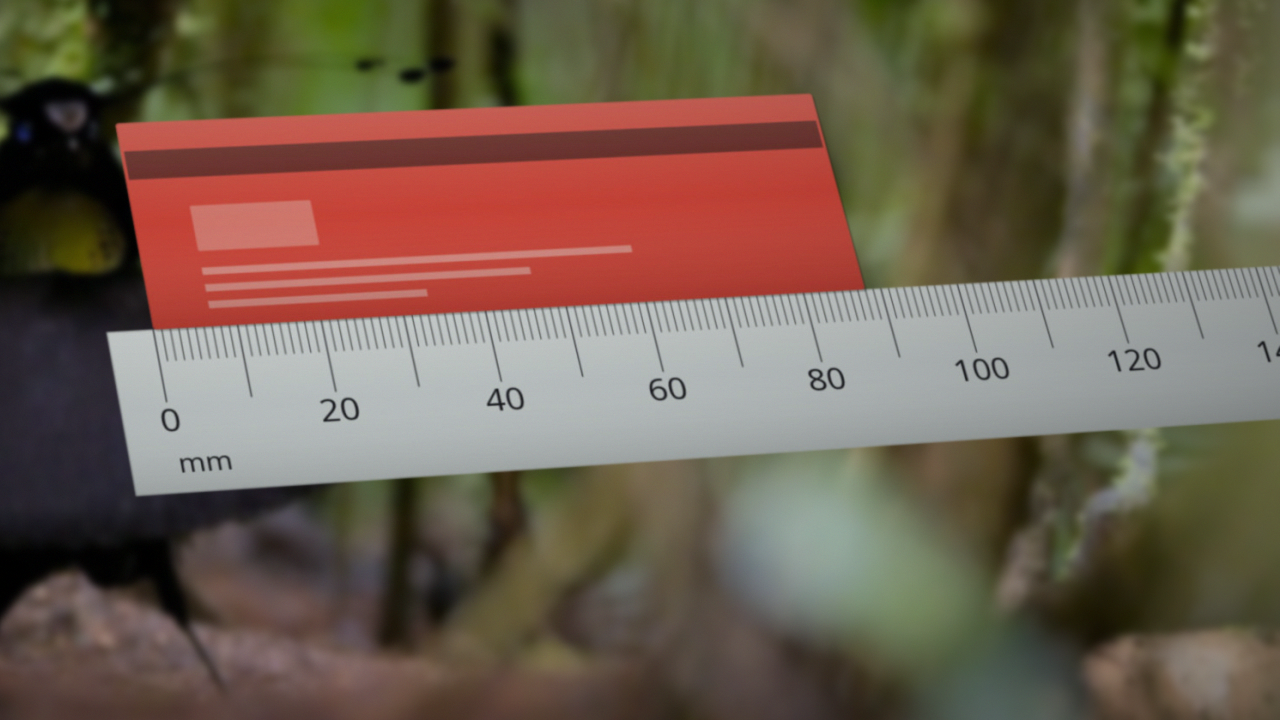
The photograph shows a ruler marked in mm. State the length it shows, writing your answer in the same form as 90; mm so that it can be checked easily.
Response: 88; mm
